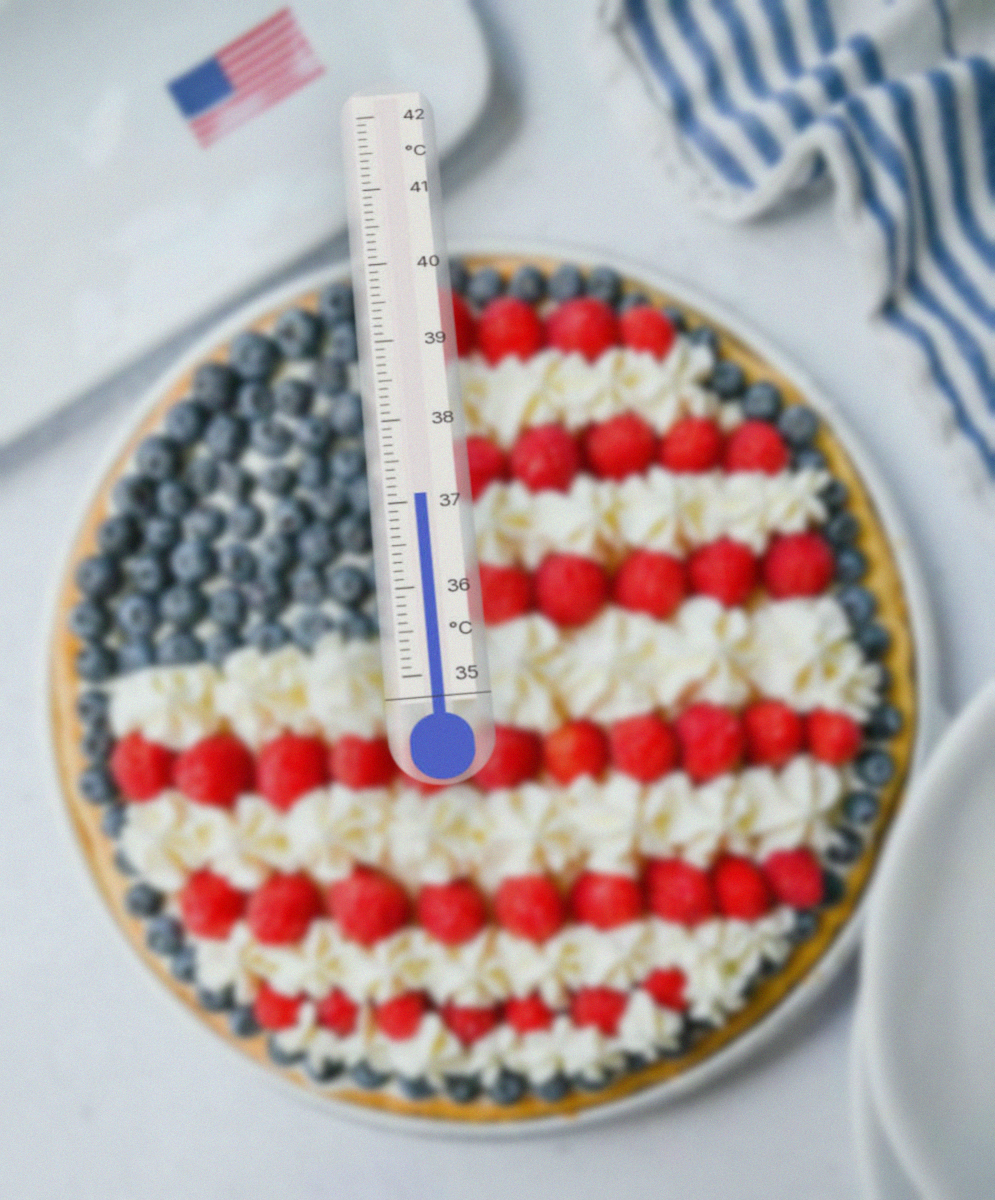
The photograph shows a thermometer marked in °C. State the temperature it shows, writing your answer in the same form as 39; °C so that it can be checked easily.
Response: 37.1; °C
